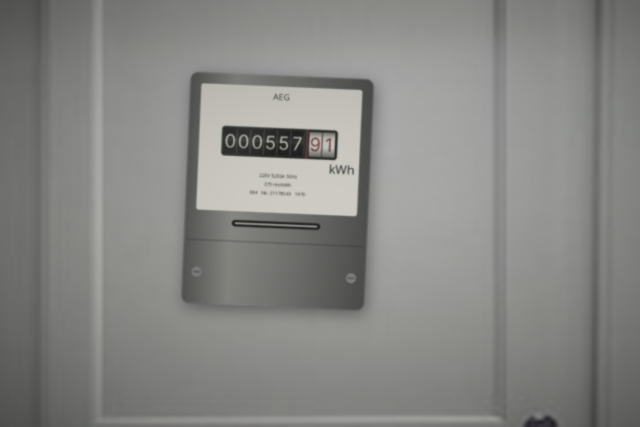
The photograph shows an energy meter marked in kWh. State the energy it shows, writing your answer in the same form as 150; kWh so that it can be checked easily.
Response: 557.91; kWh
